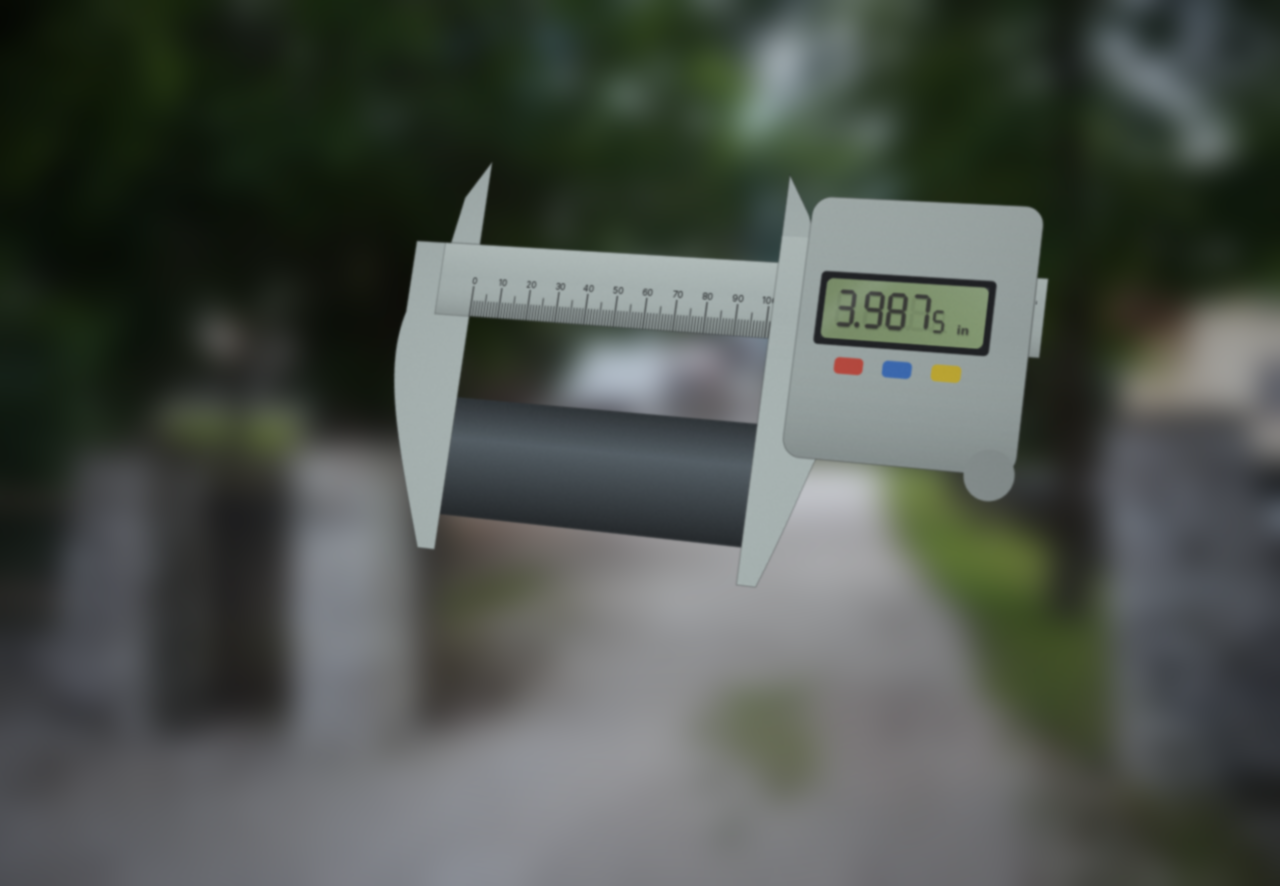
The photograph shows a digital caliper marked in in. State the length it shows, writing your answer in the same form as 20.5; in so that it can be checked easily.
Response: 3.9875; in
